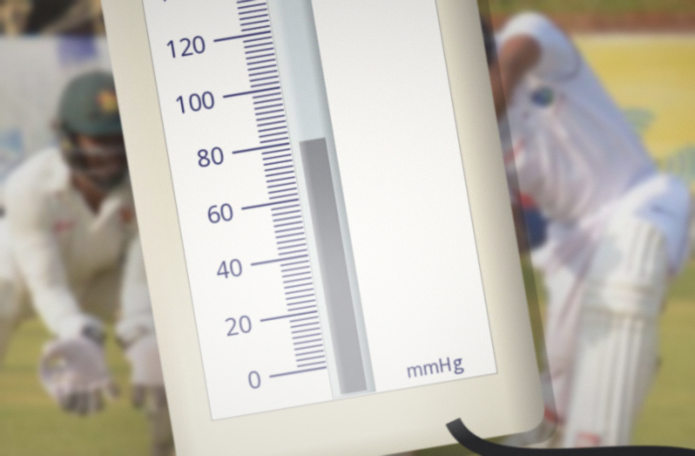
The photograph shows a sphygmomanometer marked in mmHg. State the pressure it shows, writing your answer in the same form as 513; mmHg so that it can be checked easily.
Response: 80; mmHg
